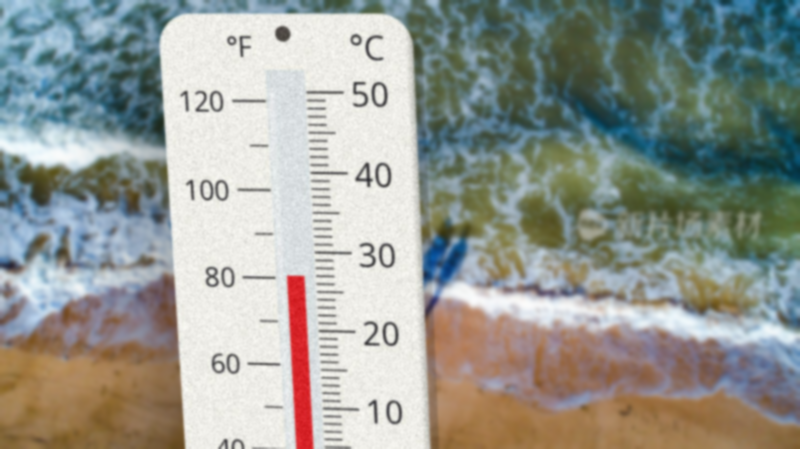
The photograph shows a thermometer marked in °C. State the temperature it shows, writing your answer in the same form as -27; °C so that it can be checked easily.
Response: 27; °C
